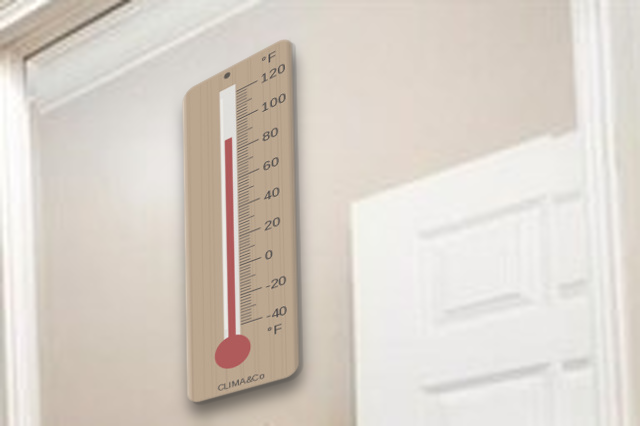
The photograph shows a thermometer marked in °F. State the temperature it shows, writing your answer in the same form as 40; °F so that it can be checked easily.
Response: 90; °F
